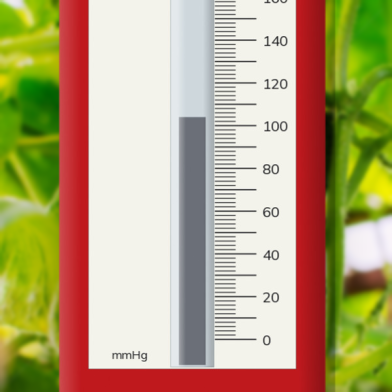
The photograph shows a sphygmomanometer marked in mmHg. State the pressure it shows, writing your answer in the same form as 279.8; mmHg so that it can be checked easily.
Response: 104; mmHg
